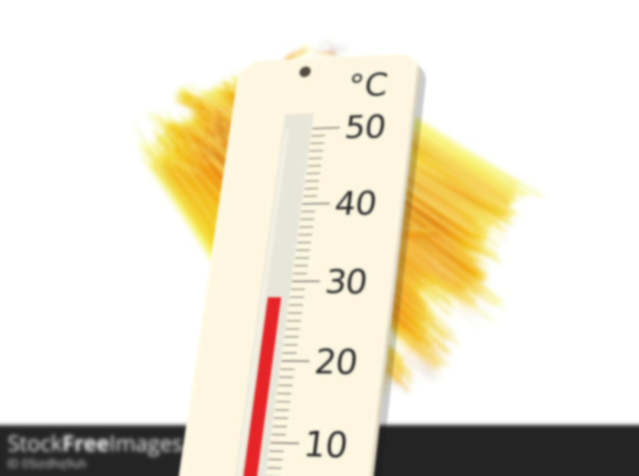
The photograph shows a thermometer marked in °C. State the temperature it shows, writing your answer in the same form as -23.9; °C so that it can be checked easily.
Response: 28; °C
